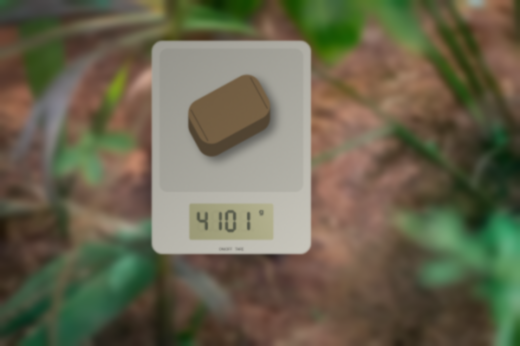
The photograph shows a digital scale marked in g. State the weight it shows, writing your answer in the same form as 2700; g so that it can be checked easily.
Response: 4101; g
